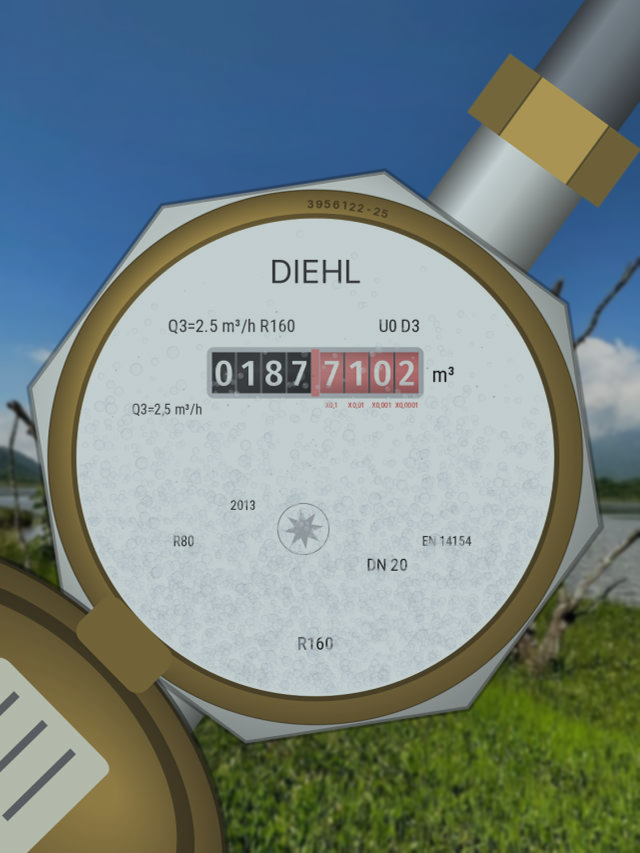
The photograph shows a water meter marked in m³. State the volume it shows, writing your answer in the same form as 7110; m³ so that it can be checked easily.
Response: 187.7102; m³
